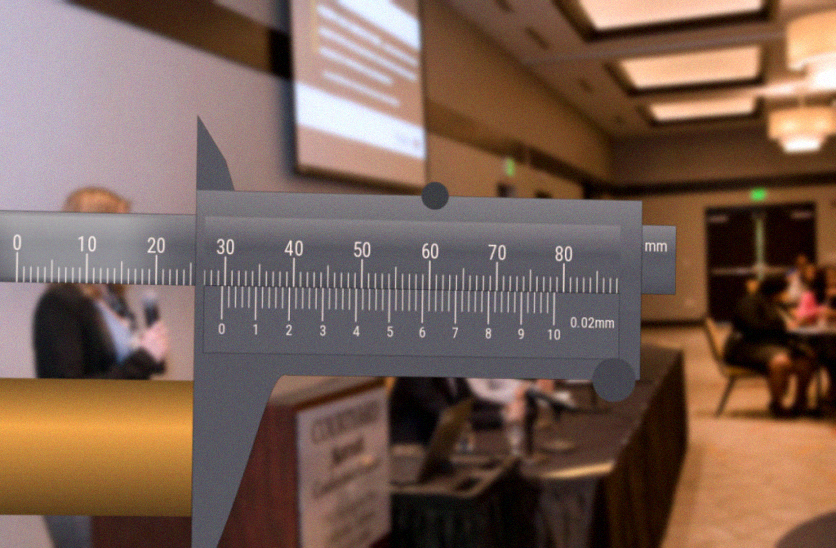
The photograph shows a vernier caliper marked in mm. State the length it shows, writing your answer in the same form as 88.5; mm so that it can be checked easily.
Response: 29.6; mm
